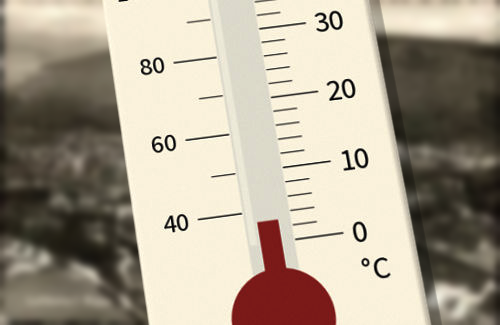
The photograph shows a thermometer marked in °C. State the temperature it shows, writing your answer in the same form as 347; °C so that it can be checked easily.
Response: 3; °C
